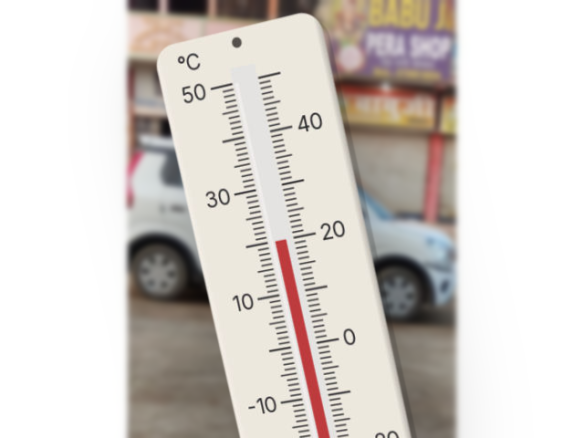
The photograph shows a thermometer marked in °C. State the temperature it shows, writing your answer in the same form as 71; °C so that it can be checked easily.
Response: 20; °C
